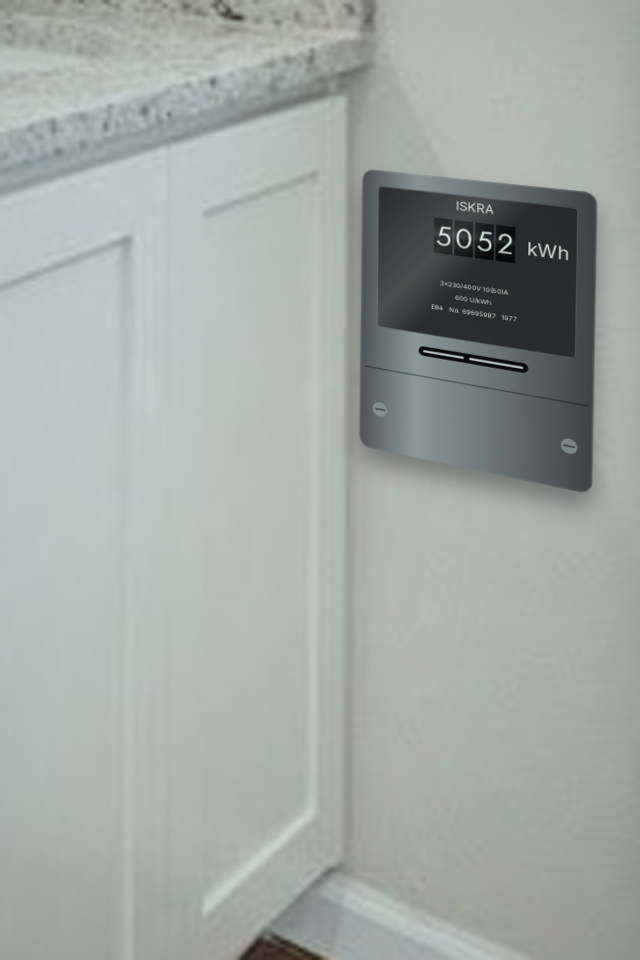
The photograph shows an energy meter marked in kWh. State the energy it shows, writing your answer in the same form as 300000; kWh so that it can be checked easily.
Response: 5052; kWh
